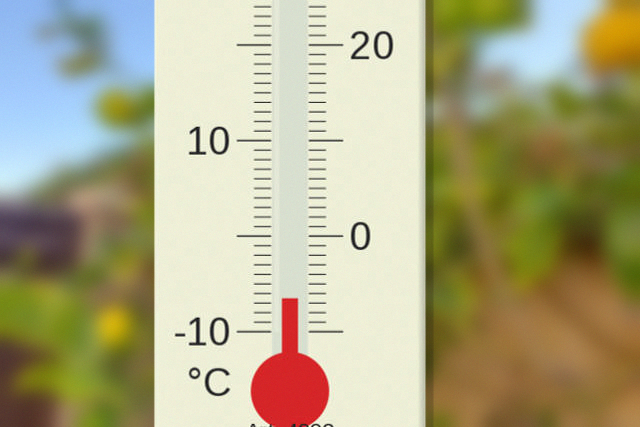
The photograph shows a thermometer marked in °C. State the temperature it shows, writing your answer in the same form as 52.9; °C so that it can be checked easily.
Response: -6.5; °C
